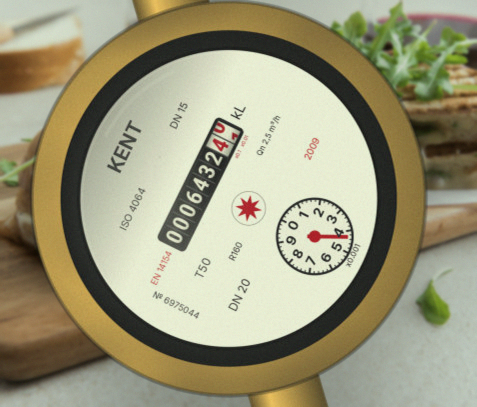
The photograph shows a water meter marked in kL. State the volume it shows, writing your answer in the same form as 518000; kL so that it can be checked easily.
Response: 6432.404; kL
